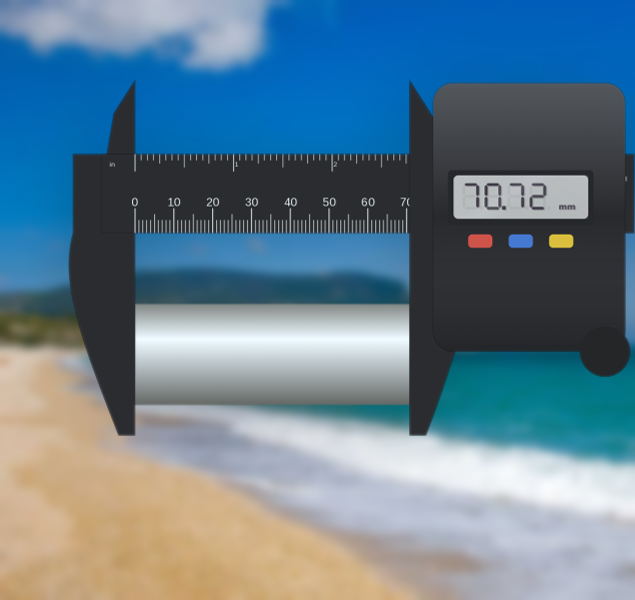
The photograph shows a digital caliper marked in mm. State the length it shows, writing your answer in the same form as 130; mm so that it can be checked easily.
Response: 70.72; mm
